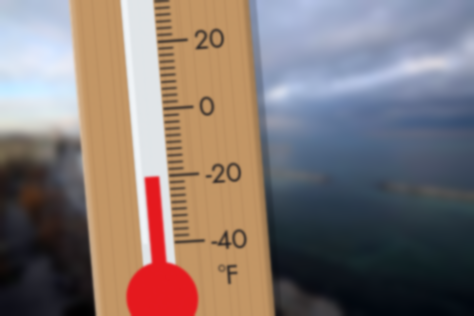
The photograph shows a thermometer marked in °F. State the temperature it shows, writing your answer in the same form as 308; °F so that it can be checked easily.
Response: -20; °F
